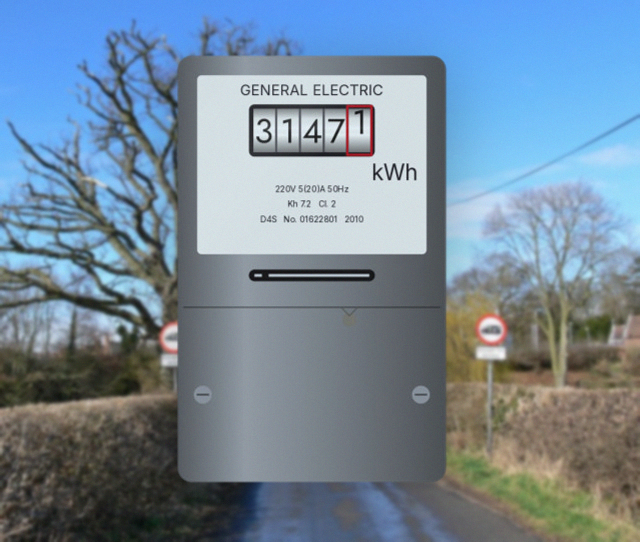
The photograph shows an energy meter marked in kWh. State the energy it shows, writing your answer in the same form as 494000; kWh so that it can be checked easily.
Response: 3147.1; kWh
